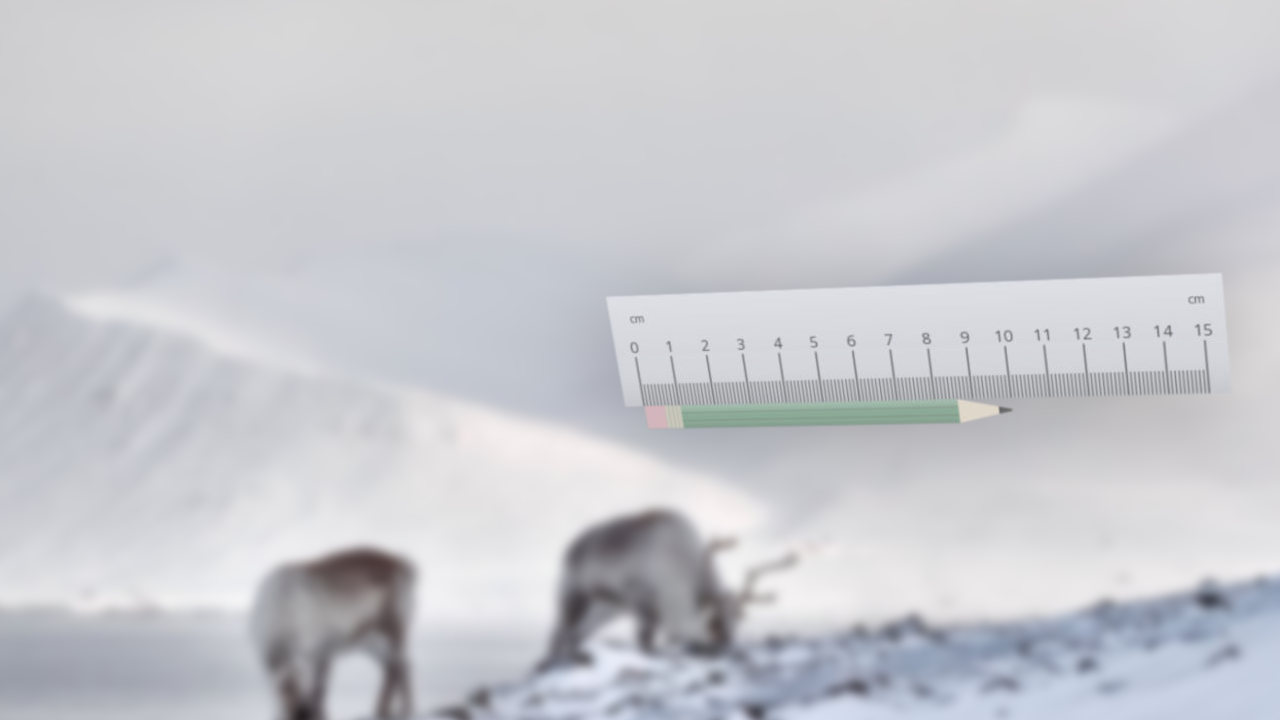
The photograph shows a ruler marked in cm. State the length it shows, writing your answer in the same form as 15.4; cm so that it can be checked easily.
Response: 10; cm
